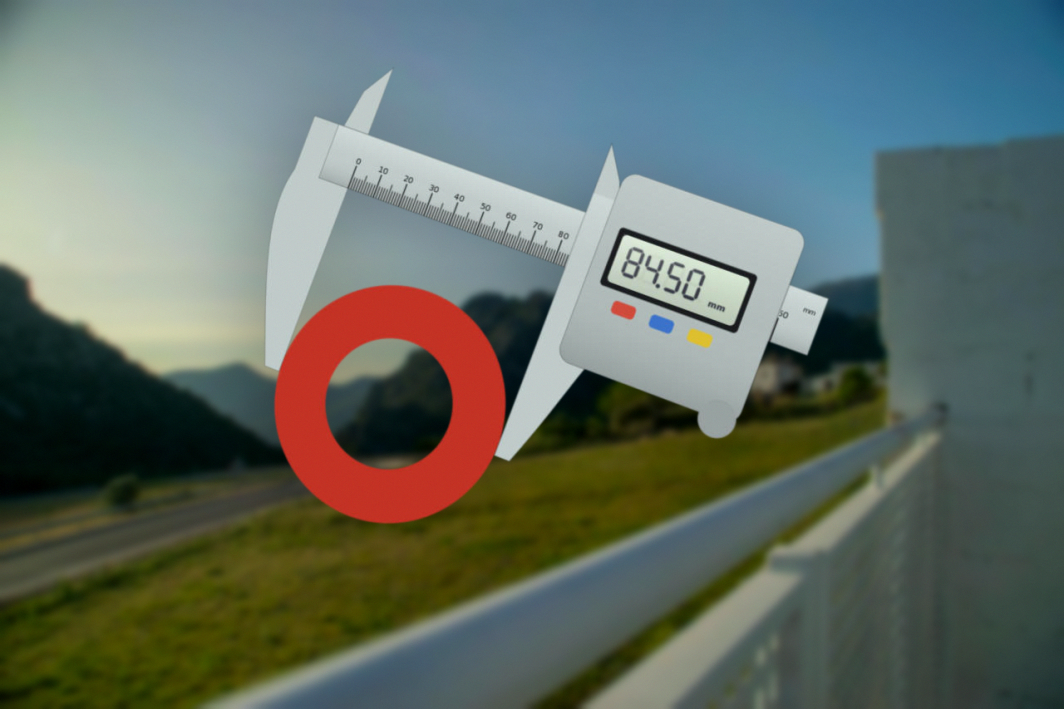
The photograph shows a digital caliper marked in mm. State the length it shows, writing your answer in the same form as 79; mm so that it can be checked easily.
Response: 84.50; mm
